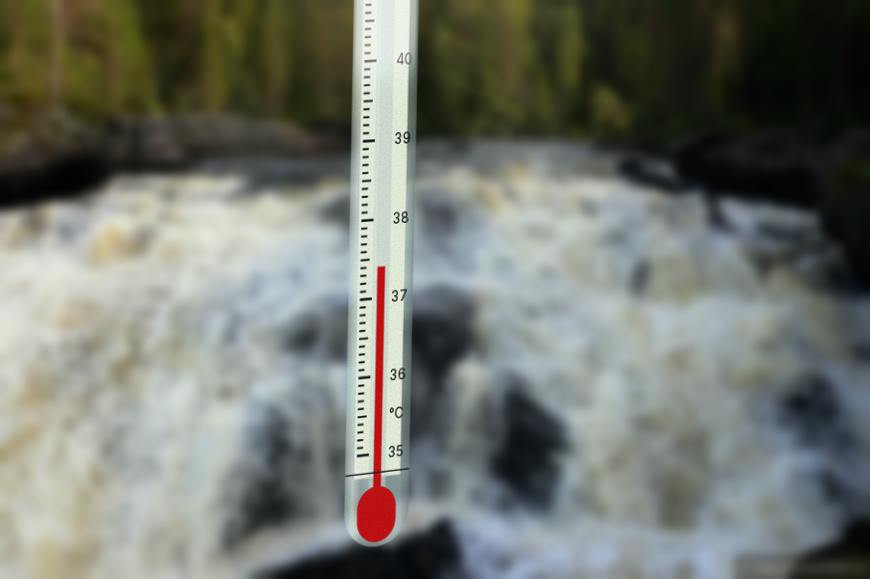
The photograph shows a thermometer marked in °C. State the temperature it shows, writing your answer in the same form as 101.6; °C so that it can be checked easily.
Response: 37.4; °C
